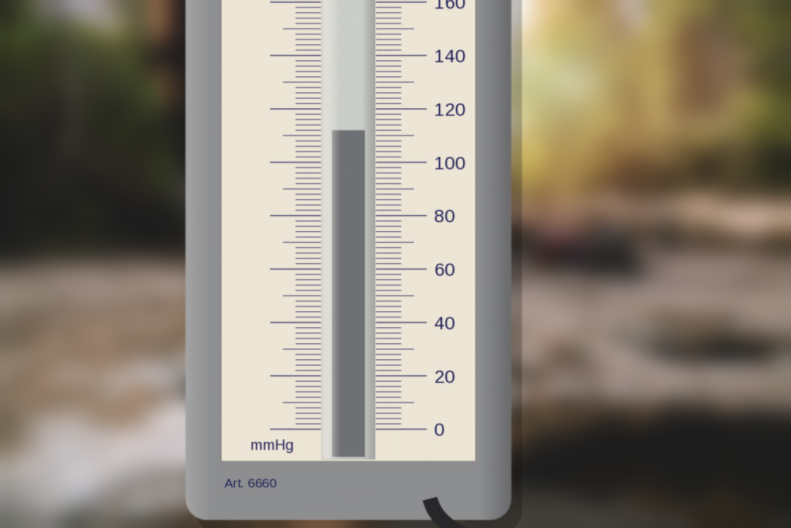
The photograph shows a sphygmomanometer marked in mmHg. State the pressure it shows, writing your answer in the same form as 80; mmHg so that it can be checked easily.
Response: 112; mmHg
